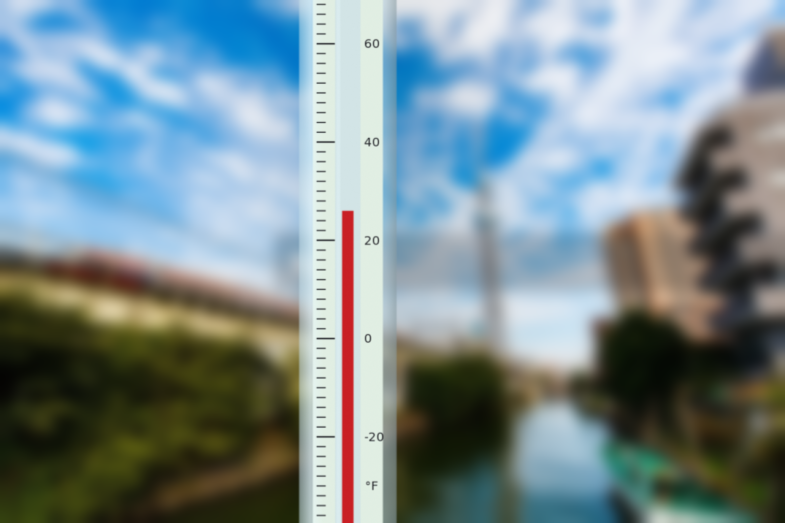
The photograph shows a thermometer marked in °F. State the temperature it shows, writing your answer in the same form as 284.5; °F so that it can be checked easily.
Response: 26; °F
